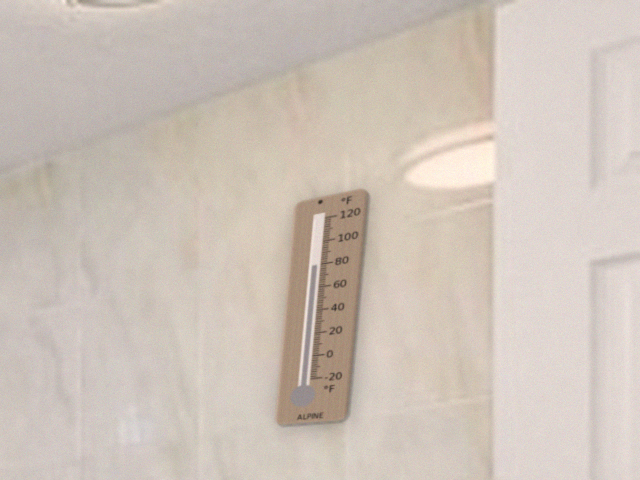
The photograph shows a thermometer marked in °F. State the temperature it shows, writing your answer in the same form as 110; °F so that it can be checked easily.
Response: 80; °F
